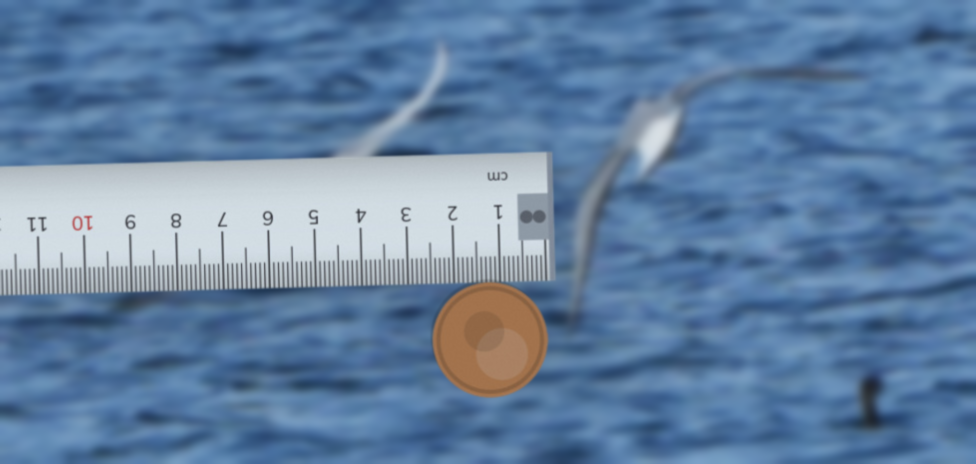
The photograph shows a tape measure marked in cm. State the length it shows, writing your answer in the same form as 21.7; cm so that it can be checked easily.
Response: 2.5; cm
